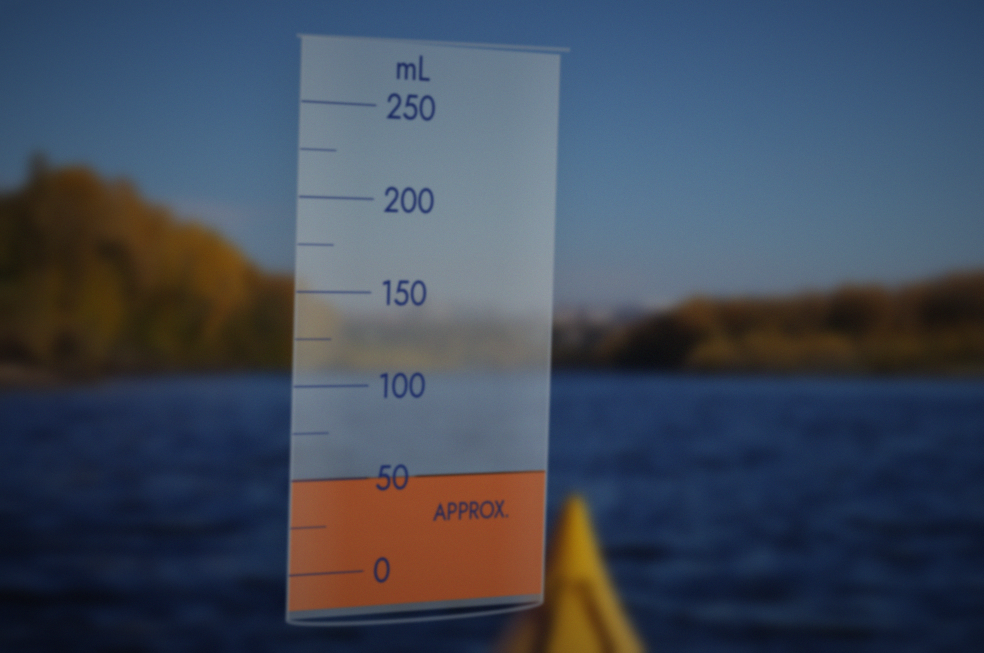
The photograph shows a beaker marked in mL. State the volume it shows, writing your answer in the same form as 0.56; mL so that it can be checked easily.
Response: 50; mL
